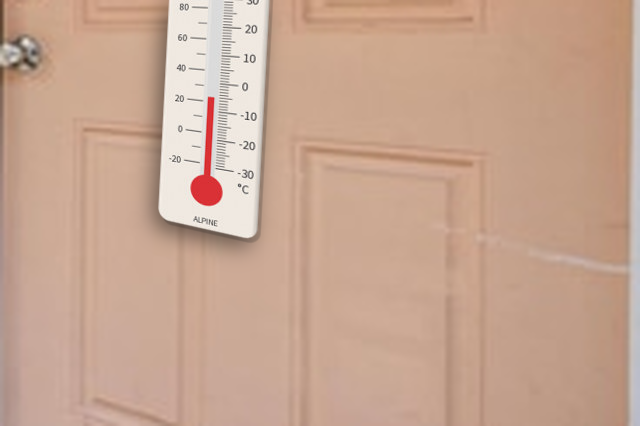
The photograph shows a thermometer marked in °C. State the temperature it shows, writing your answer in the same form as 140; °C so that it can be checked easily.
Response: -5; °C
